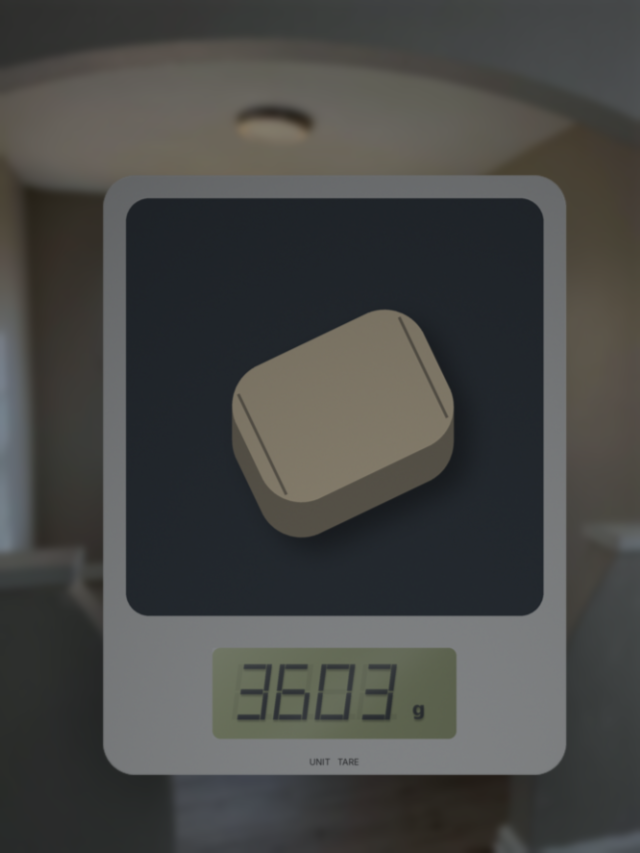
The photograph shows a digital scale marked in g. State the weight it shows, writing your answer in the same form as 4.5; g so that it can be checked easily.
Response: 3603; g
